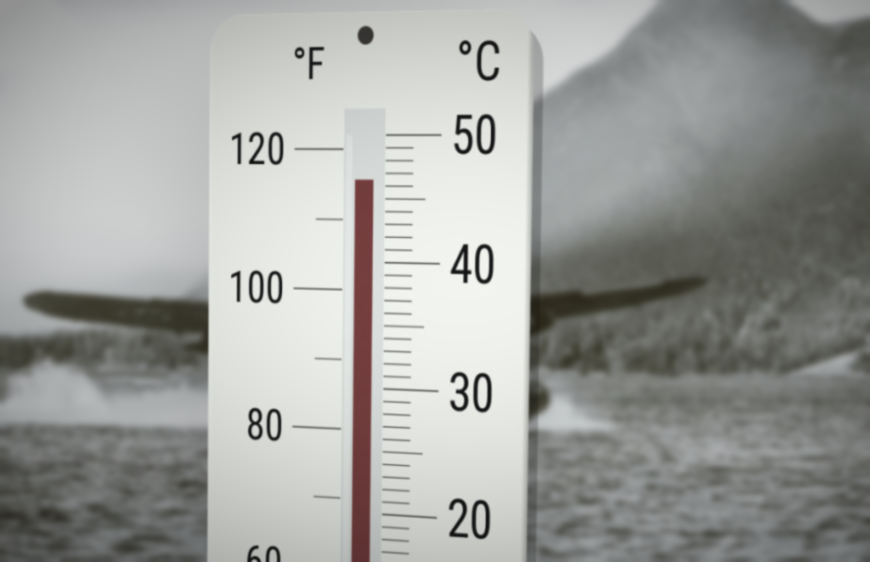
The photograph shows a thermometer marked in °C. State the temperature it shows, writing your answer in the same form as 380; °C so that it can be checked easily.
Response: 46.5; °C
